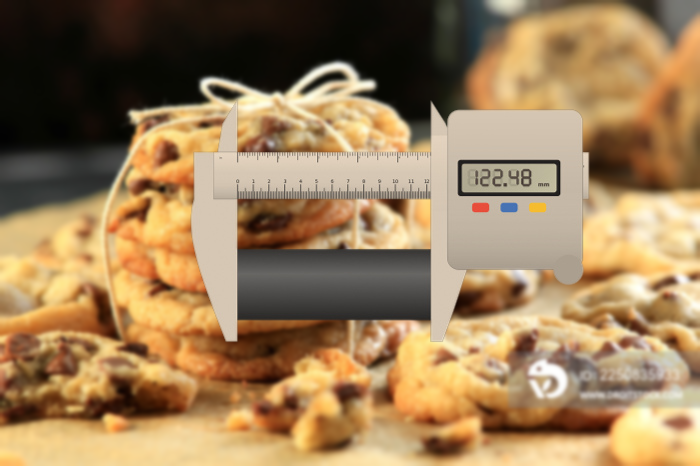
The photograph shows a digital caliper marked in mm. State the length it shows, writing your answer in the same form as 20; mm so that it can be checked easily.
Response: 122.48; mm
